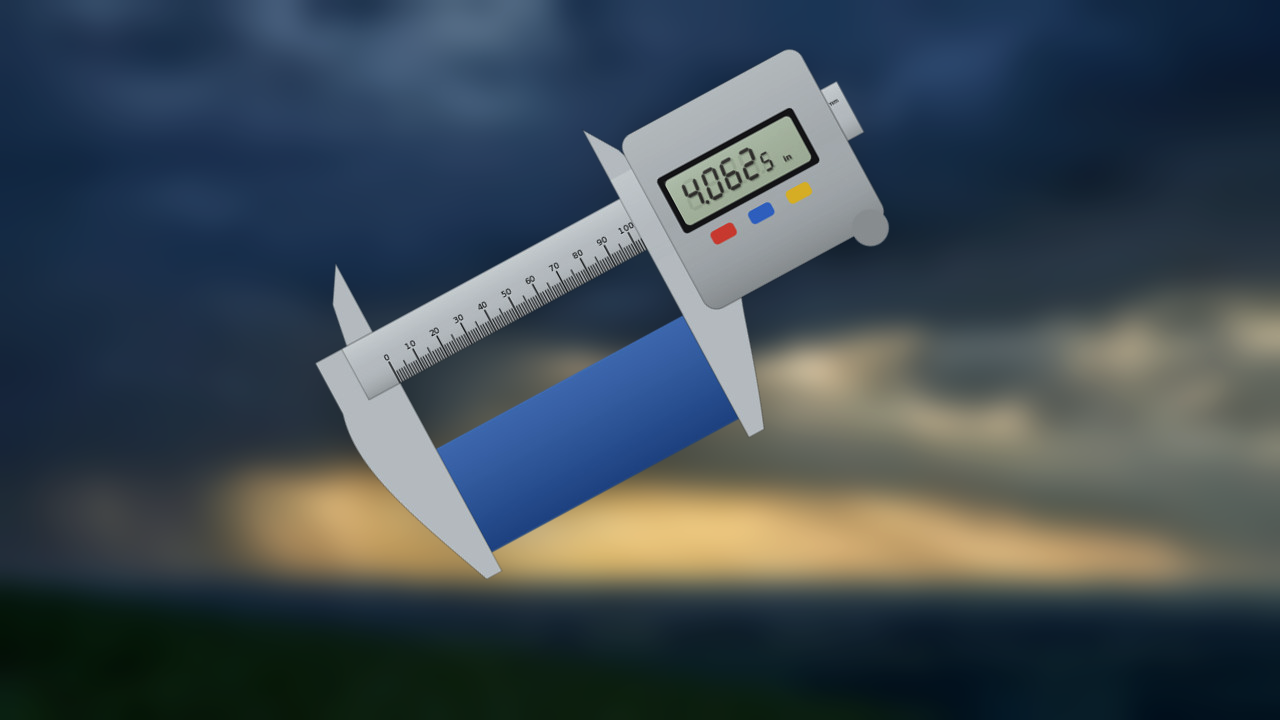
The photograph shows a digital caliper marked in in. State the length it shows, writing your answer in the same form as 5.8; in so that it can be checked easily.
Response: 4.0625; in
